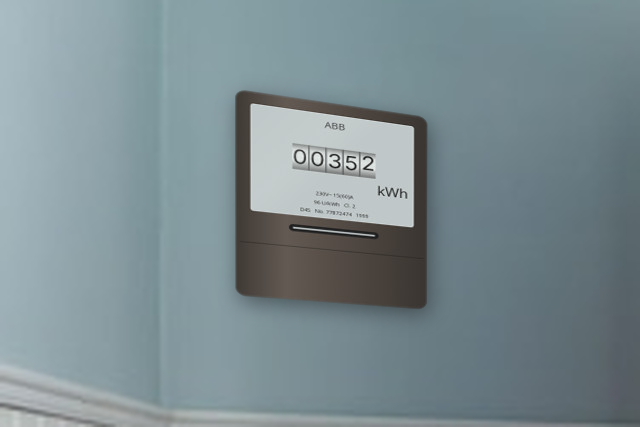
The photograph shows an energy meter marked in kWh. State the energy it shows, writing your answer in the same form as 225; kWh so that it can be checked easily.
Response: 352; kWh
